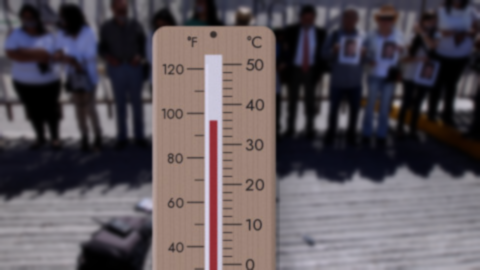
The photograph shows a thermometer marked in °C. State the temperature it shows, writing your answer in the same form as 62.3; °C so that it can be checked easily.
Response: 36; °C
